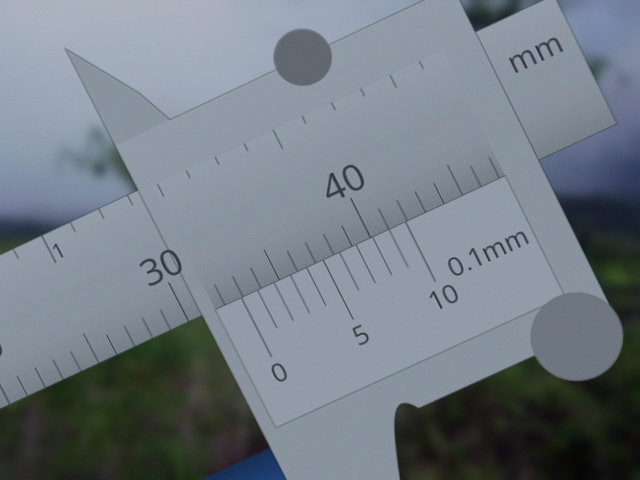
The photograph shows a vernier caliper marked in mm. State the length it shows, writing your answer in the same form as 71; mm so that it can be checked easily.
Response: 32.9; mm
